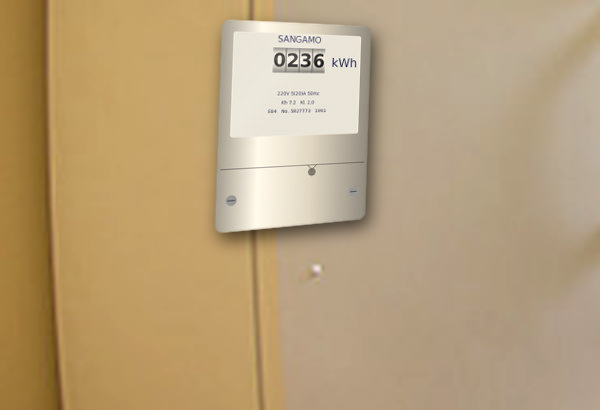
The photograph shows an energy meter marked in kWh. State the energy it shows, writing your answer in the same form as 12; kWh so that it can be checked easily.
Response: 236; kWh
